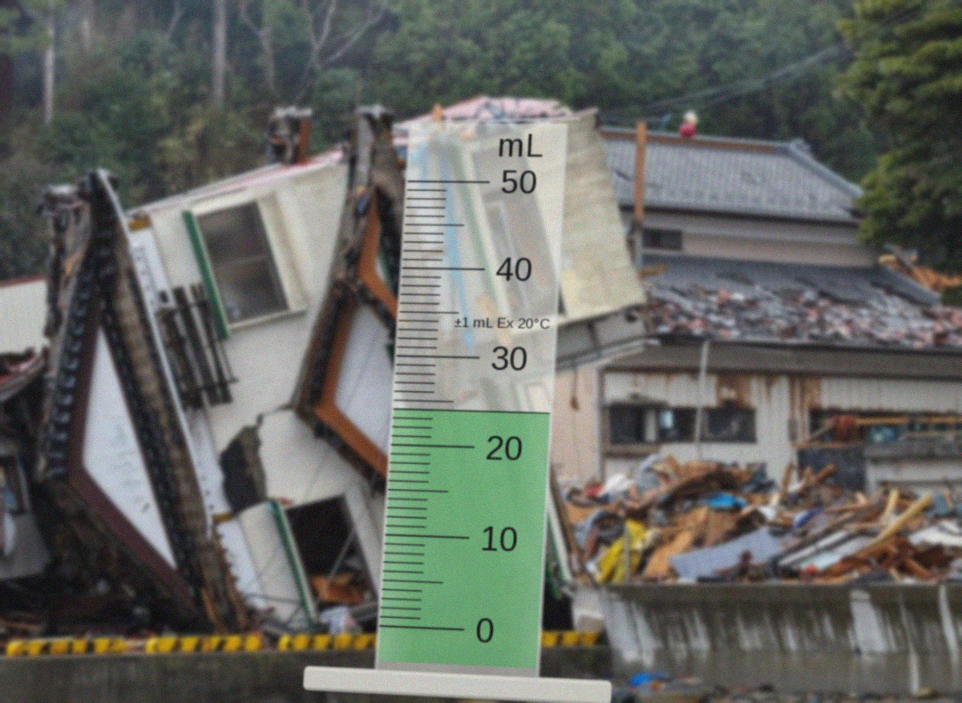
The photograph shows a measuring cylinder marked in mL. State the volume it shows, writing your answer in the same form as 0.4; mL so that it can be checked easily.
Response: 24; mL
